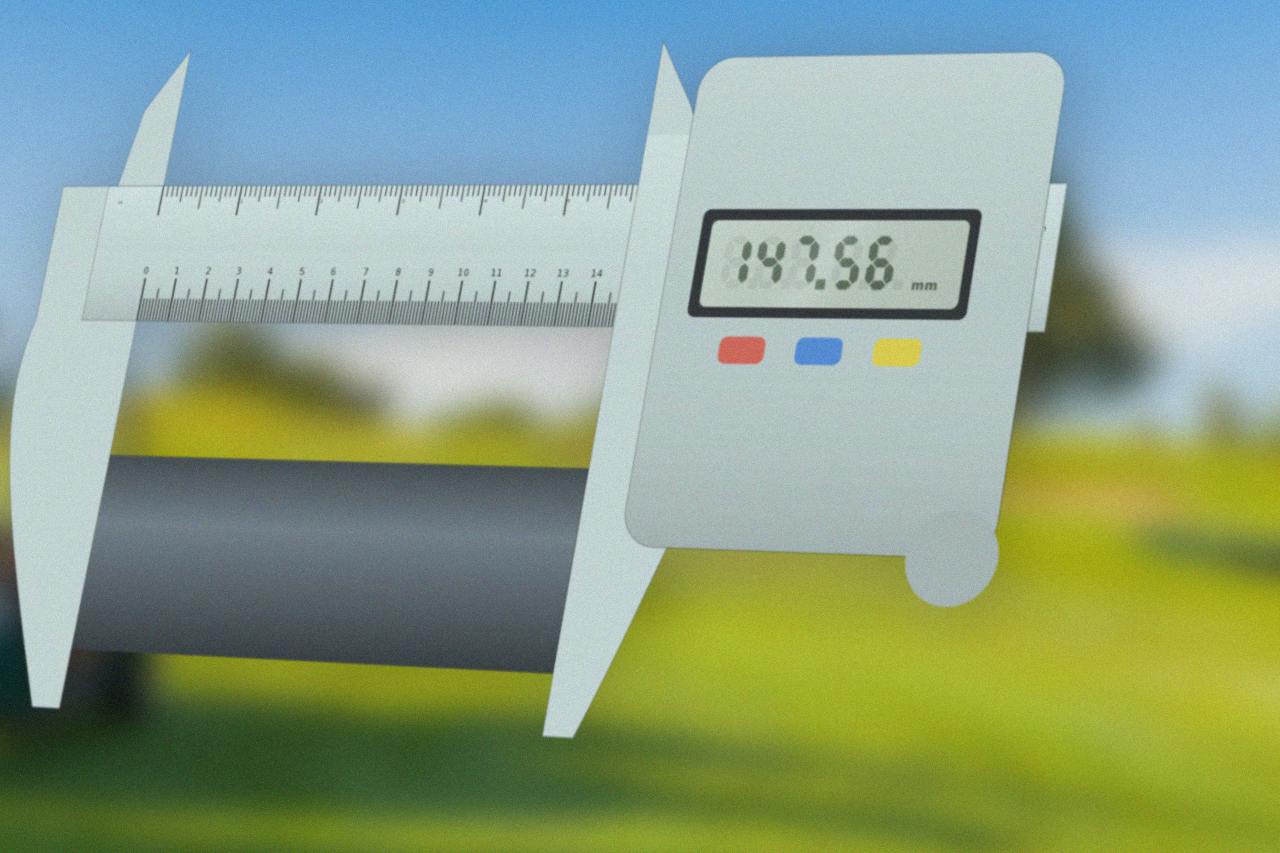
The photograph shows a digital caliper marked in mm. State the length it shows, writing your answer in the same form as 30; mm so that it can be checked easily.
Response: 147.56; mm
